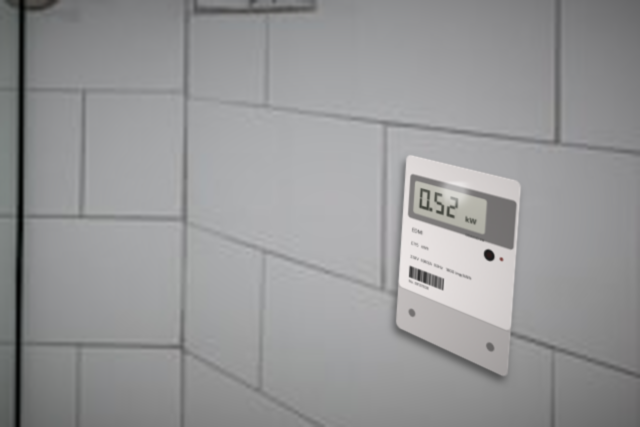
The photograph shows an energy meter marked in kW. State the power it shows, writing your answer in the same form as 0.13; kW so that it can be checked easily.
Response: 0.52; kW
